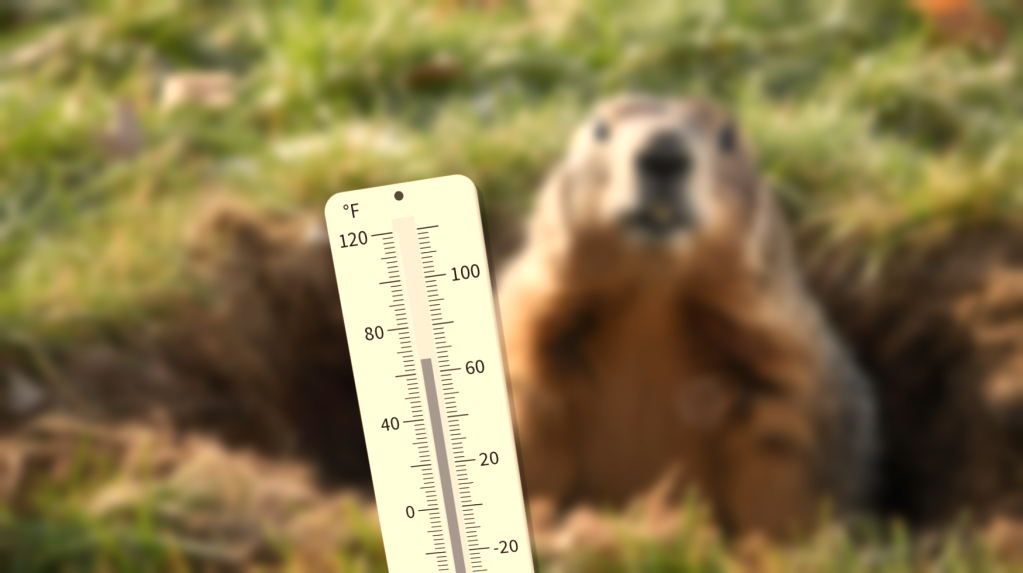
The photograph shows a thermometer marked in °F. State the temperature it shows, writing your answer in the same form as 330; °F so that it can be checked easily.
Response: 66; °F
